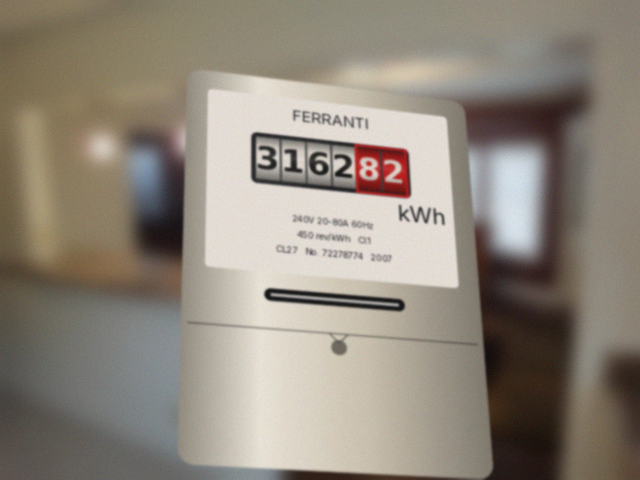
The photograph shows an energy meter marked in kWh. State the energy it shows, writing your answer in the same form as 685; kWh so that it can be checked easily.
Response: 3162.82; kWh
